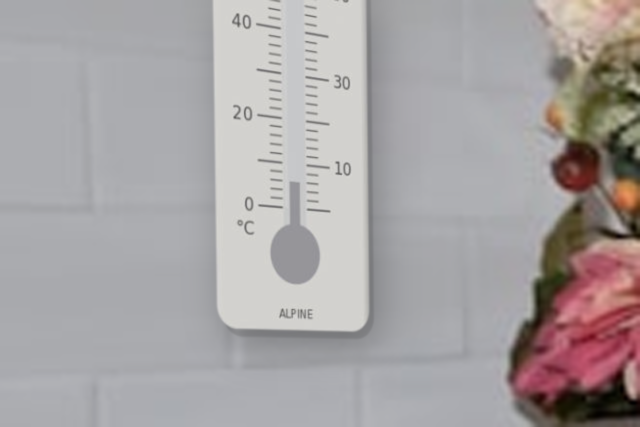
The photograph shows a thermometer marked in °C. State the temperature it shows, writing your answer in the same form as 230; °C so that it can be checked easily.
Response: 6; °C
